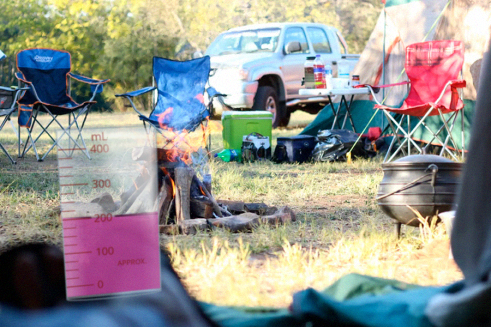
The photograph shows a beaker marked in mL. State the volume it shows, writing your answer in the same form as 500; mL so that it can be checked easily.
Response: 200; mL
